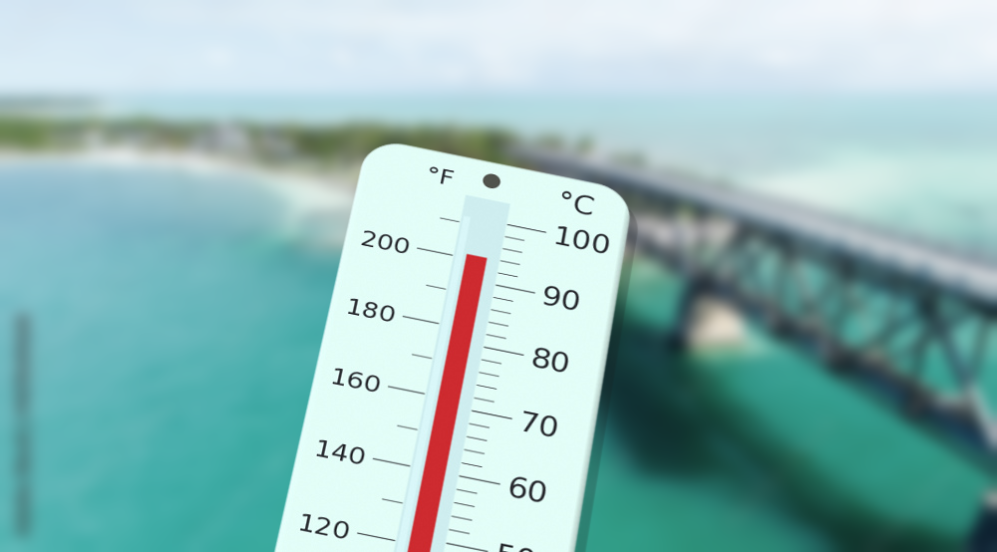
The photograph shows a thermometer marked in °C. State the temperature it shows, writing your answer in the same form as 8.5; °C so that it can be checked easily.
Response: 94; °C
